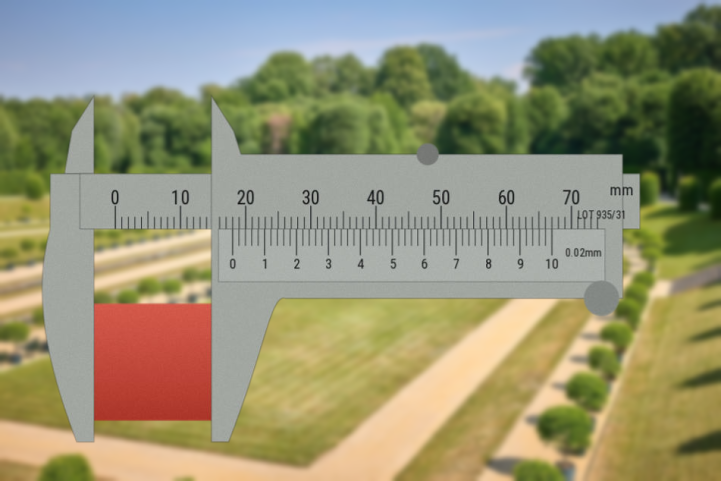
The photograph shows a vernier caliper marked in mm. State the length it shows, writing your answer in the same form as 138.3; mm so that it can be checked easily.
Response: 18.0; mm
